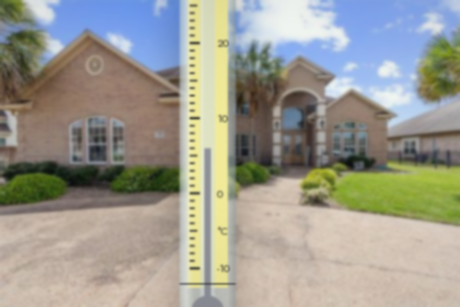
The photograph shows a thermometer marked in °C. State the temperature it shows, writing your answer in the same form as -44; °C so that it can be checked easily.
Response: 6; °C
